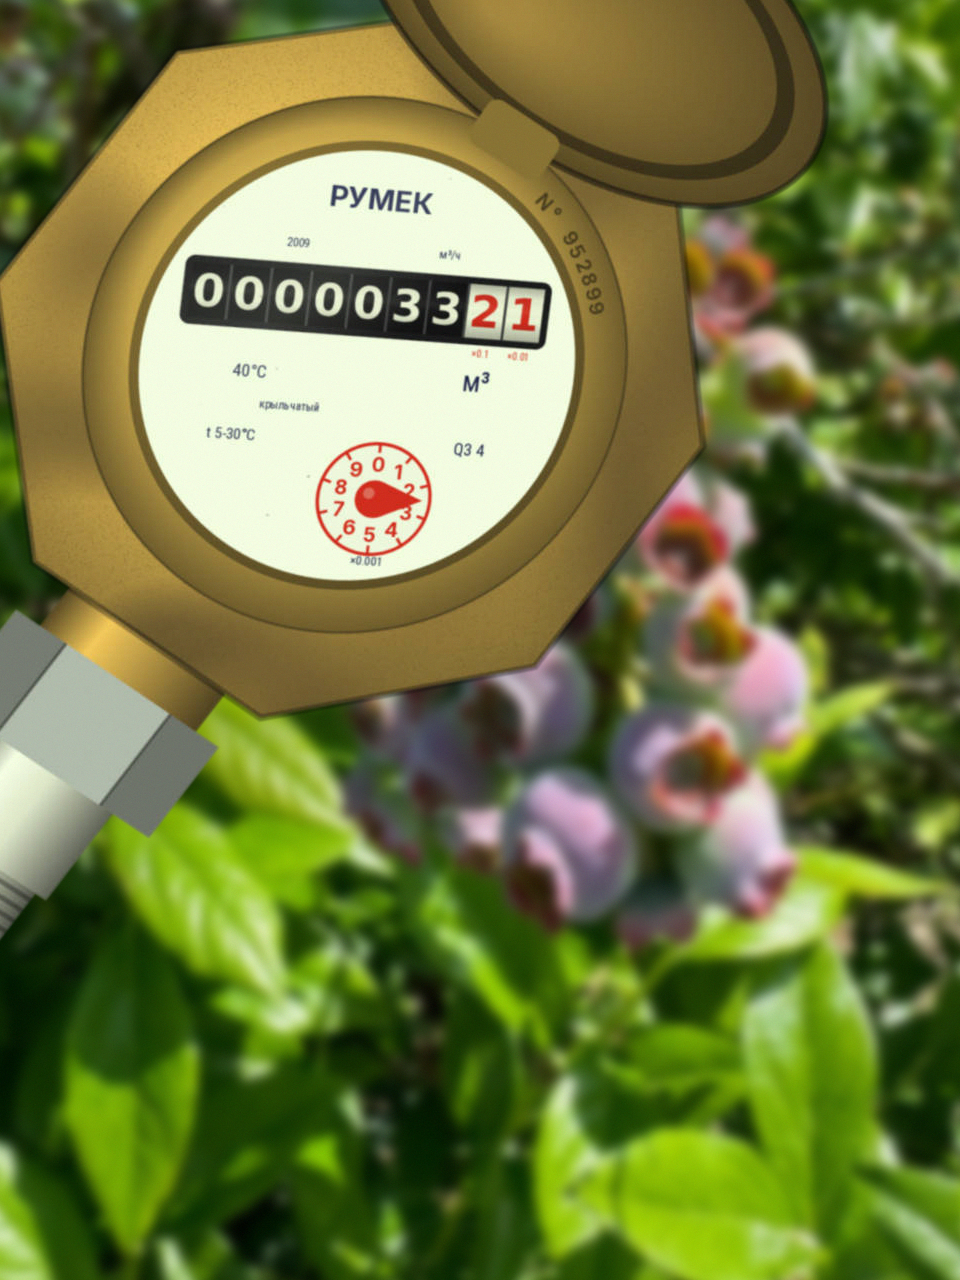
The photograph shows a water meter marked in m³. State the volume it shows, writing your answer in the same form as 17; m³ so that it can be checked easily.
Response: 33.212; m³
